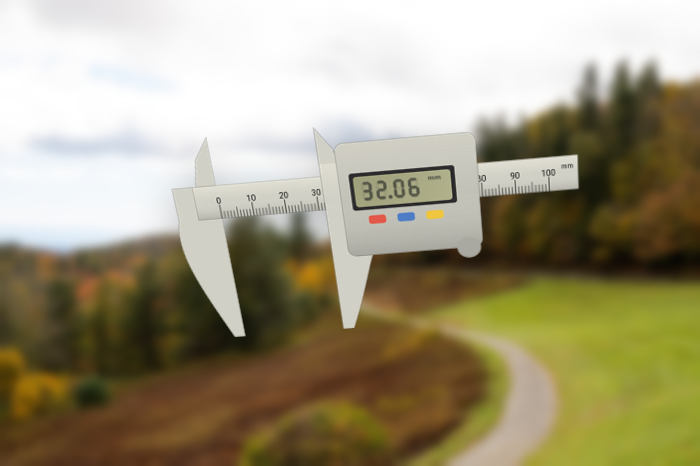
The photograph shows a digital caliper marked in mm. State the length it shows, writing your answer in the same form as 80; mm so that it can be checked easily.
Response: 32.06; mm
